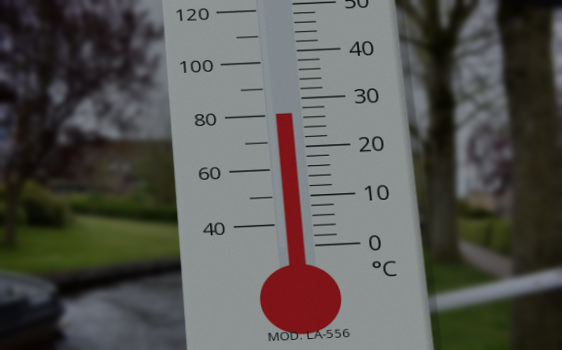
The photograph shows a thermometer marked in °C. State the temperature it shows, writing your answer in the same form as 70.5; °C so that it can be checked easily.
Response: 27; °C
